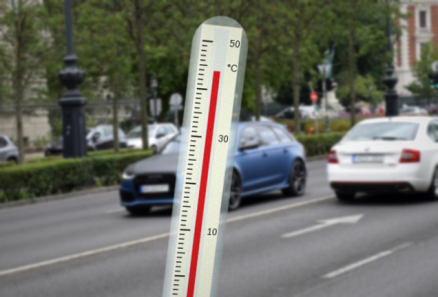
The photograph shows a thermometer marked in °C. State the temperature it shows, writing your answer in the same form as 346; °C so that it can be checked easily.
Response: 44; °C
